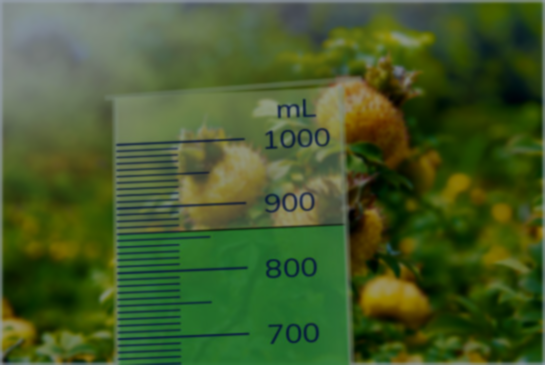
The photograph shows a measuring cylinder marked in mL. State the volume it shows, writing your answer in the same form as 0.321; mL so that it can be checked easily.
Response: 860; mL
